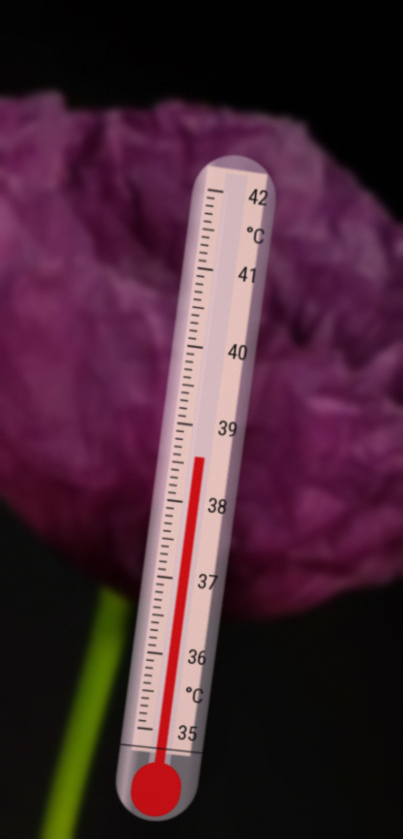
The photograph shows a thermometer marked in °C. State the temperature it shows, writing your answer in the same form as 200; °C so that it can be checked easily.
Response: 38.6; °C
